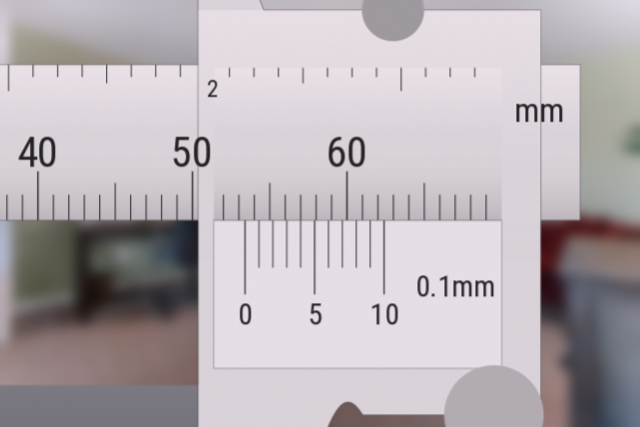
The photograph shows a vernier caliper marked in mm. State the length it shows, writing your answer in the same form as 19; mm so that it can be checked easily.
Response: 53.4; mm
